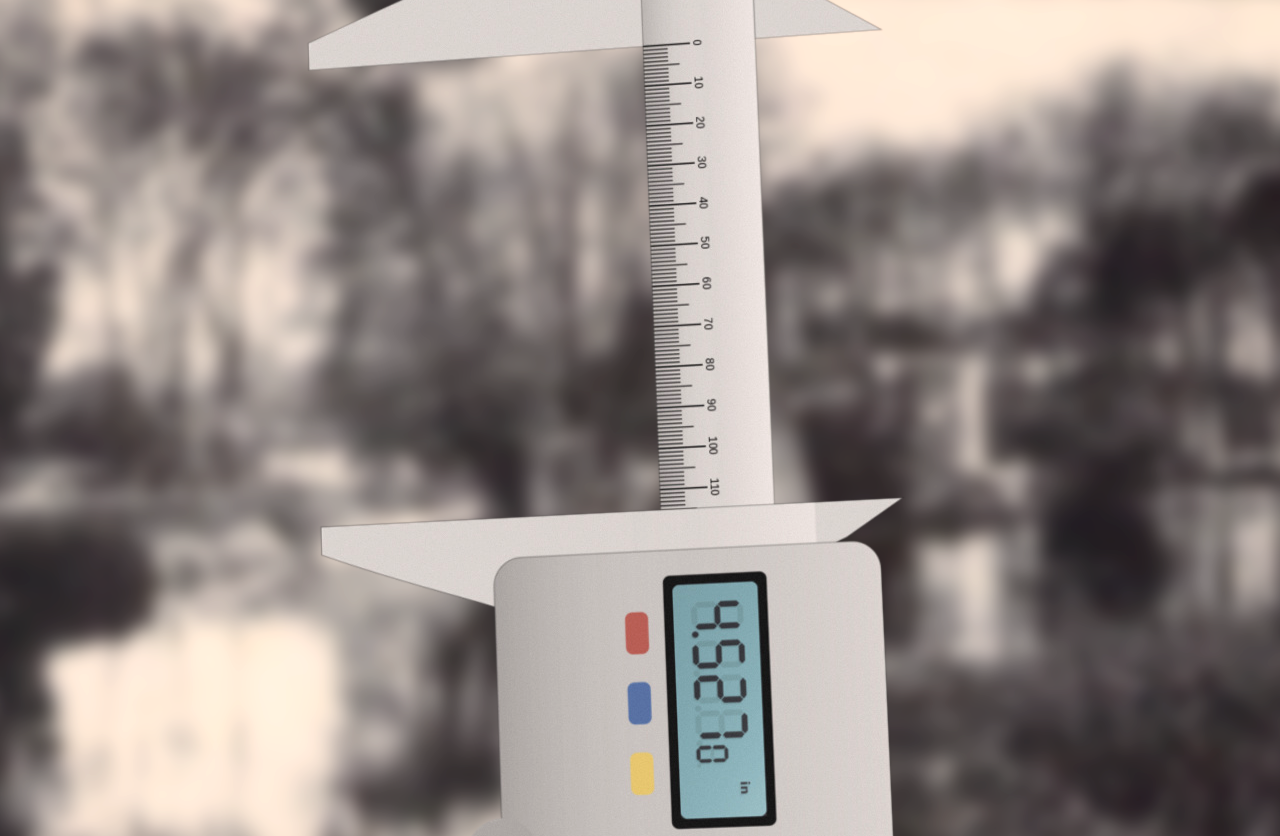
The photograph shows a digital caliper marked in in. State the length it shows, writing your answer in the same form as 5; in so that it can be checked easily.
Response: 4.5270; in
